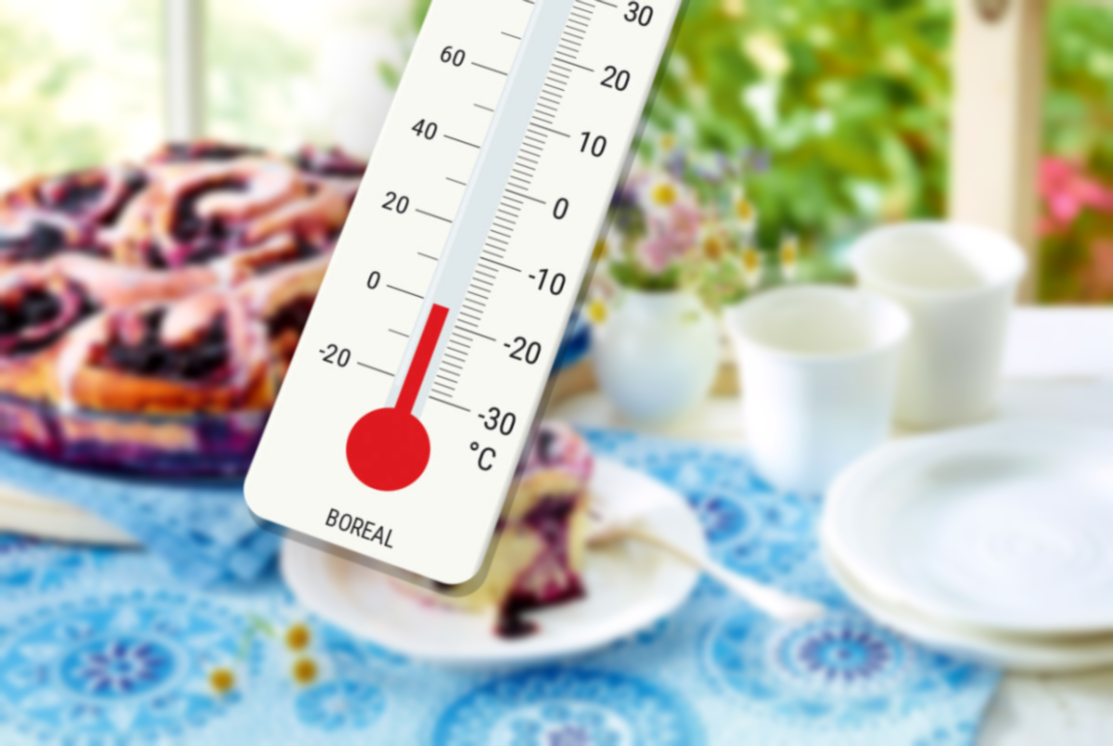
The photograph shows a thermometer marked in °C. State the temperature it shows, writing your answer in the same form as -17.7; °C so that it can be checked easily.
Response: -18; °C
